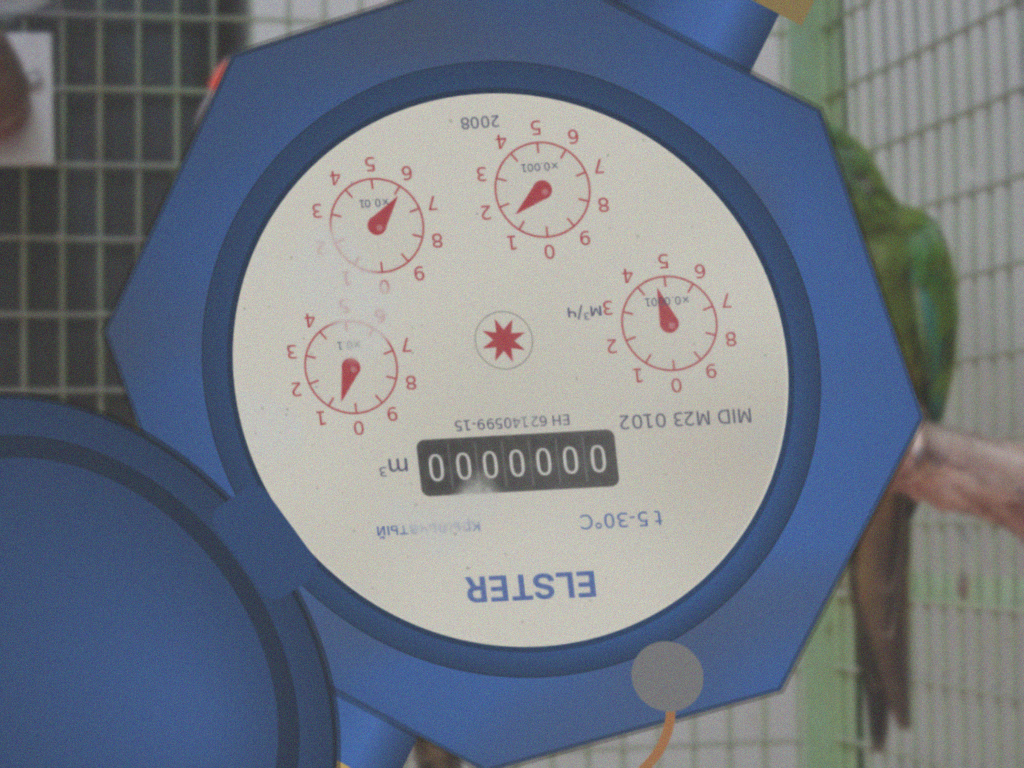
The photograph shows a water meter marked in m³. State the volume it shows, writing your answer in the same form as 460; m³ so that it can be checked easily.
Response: 0.0614; m³
